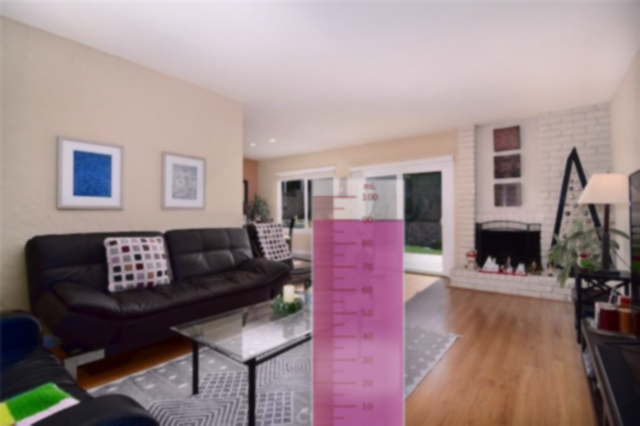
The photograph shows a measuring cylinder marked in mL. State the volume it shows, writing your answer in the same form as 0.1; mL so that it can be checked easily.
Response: 90; mL
